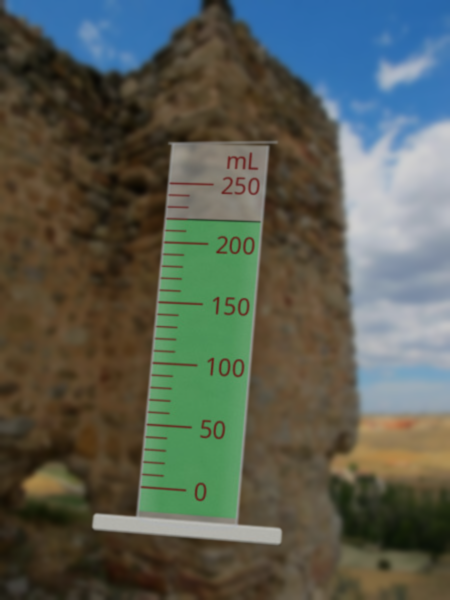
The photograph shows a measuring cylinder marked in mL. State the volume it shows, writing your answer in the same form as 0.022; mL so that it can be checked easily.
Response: 220; mL
